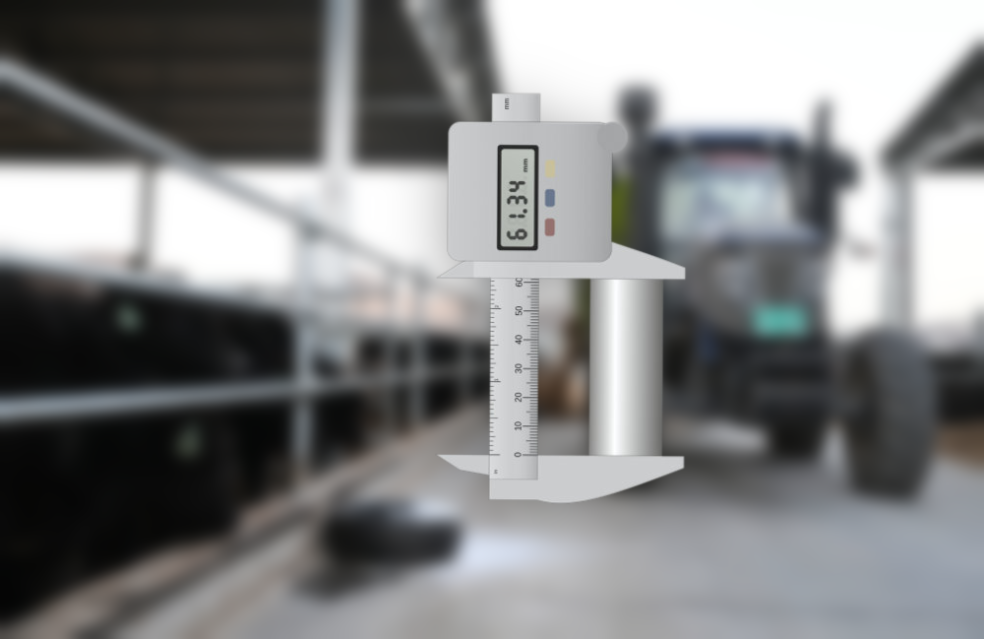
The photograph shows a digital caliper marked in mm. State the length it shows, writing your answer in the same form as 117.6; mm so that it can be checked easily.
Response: 61.34; mm
